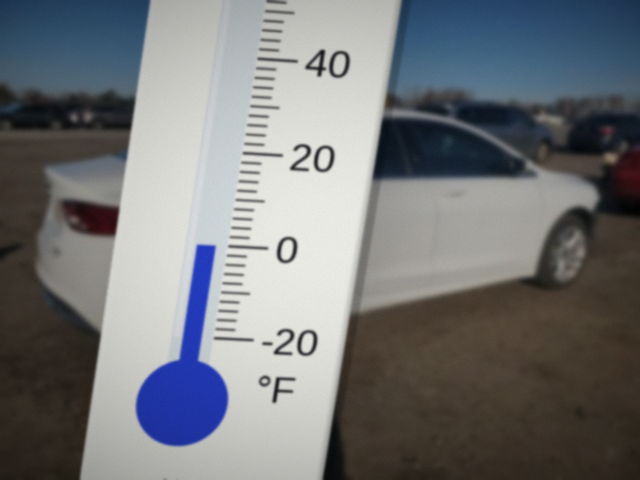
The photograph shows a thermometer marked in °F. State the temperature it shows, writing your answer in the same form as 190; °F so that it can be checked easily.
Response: 0; °F
